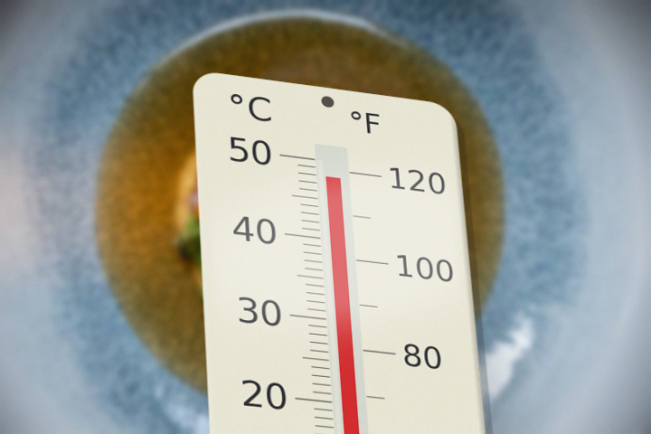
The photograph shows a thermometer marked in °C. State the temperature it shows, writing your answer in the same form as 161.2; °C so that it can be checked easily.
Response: 48; °C
